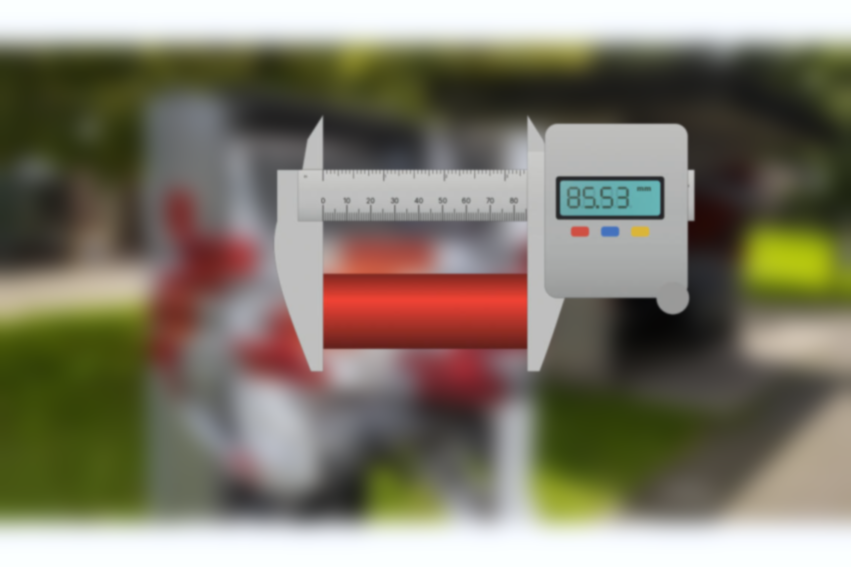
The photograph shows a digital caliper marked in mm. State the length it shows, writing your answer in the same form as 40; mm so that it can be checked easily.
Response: 85.53; mm
